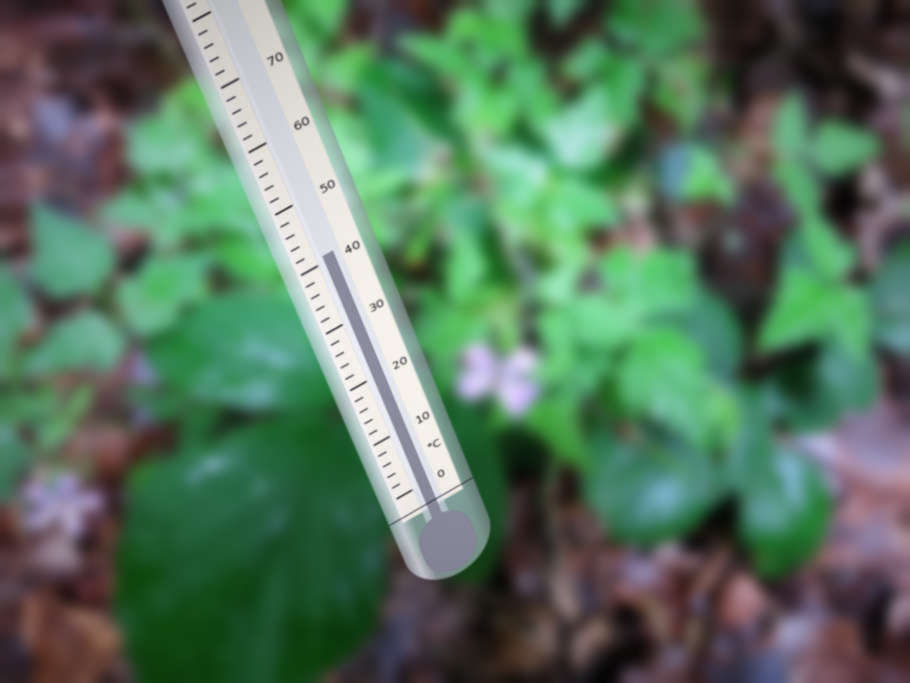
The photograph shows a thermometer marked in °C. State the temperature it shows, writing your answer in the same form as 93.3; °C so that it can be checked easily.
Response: 41; °C
